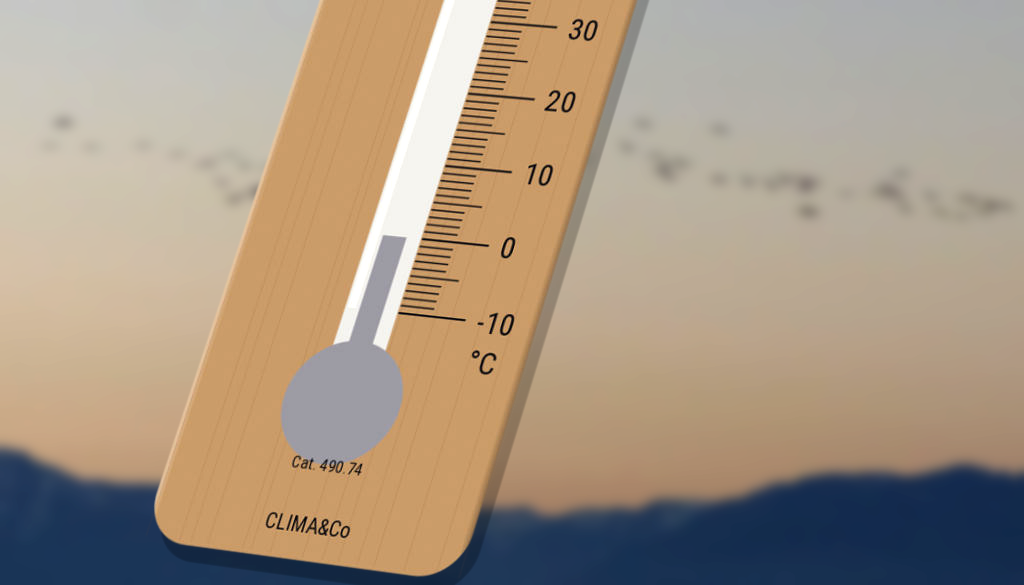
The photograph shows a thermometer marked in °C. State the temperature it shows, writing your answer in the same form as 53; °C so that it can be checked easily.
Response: 0; °C
